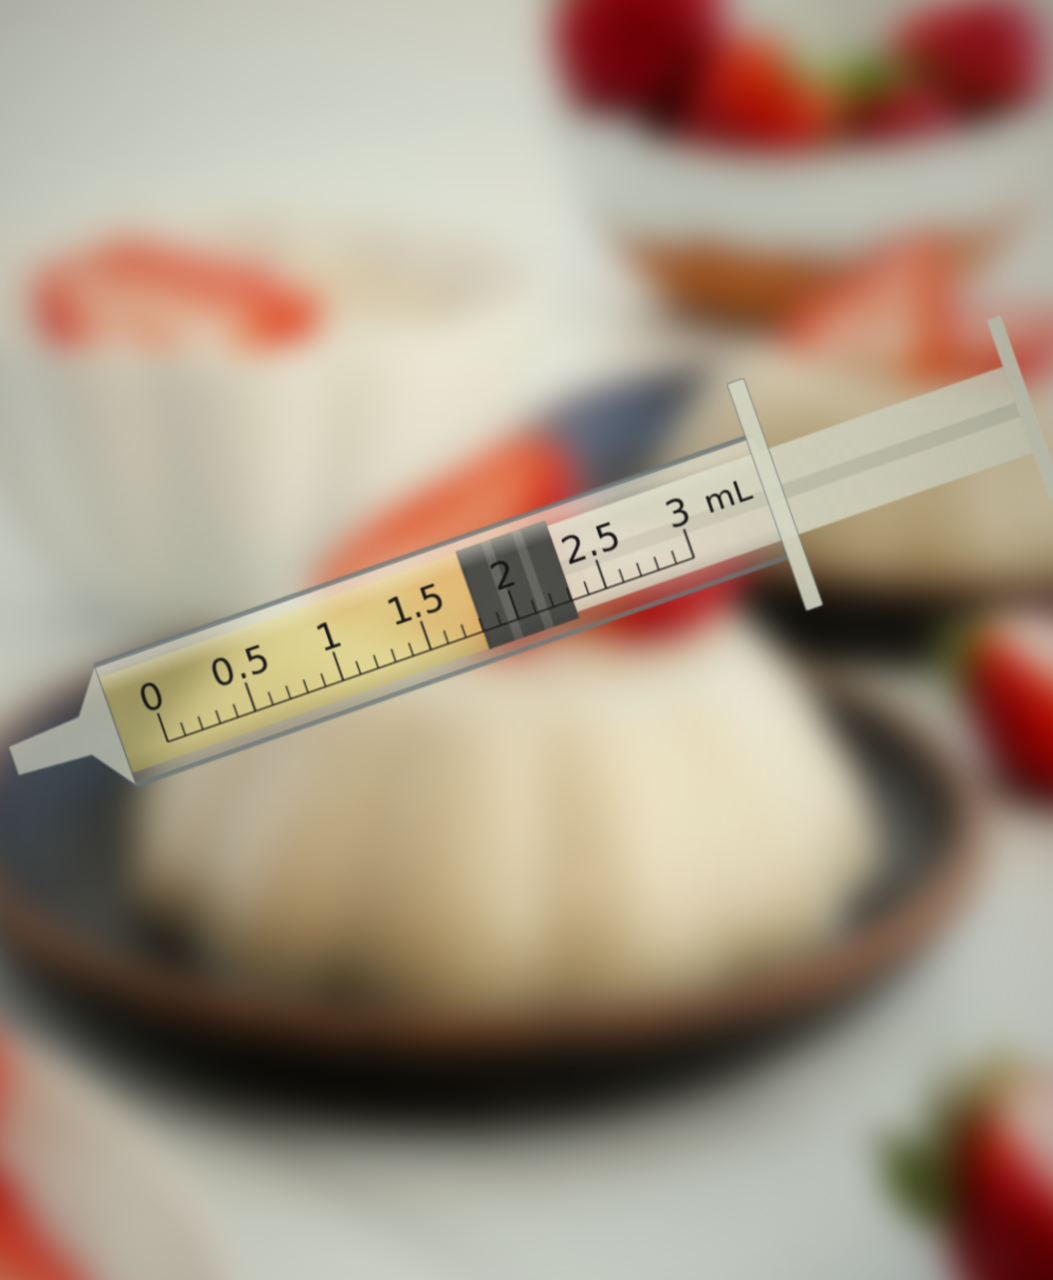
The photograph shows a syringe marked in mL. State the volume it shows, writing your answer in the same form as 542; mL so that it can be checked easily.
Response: 1.8; mL
